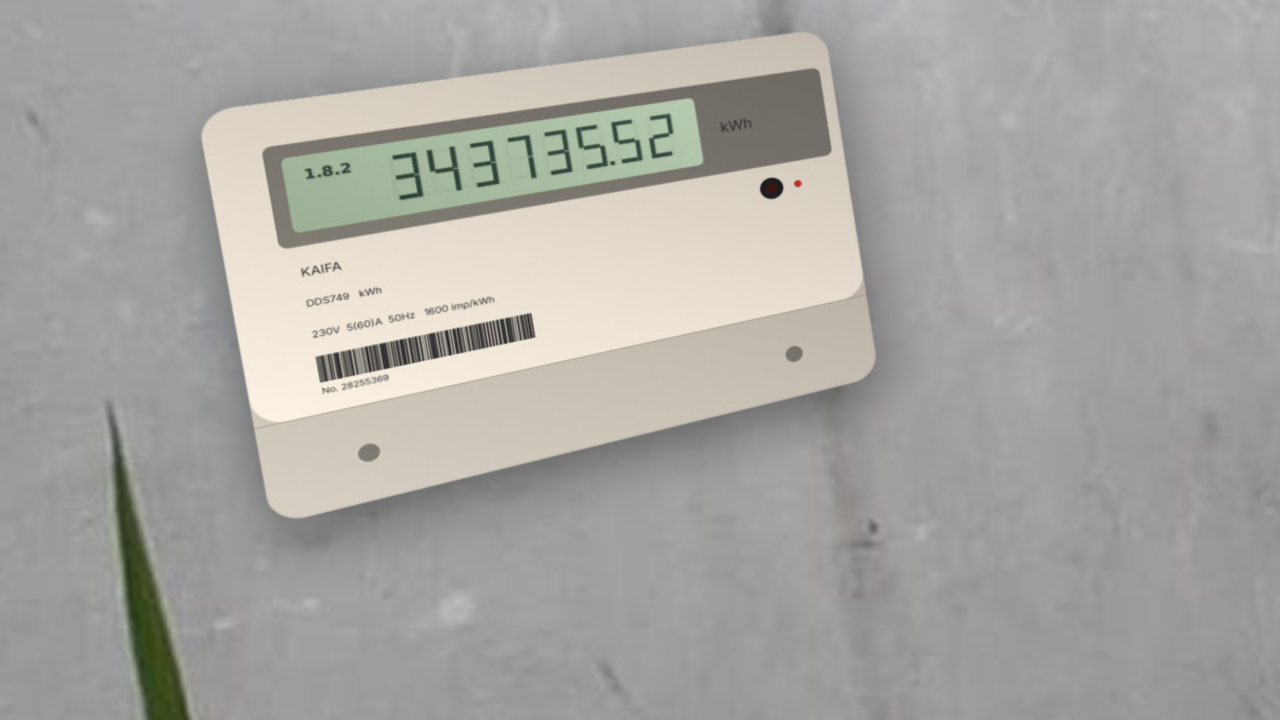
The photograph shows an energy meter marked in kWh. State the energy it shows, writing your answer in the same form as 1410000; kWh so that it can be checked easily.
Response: 343735.52; kWh
